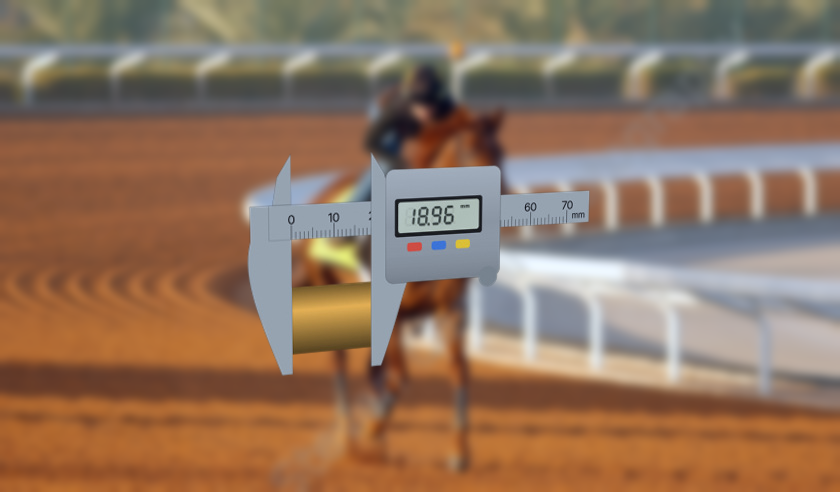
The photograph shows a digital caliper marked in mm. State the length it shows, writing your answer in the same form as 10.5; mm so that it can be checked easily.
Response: 18.96; mm
